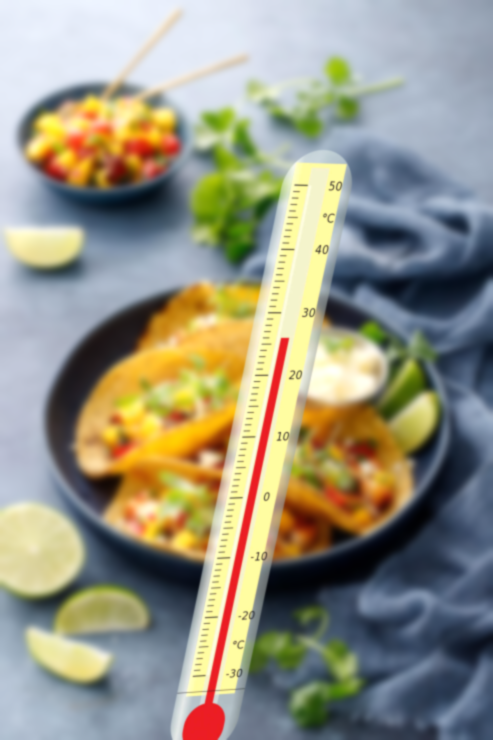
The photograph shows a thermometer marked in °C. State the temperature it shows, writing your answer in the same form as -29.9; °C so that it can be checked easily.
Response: 26; °C
